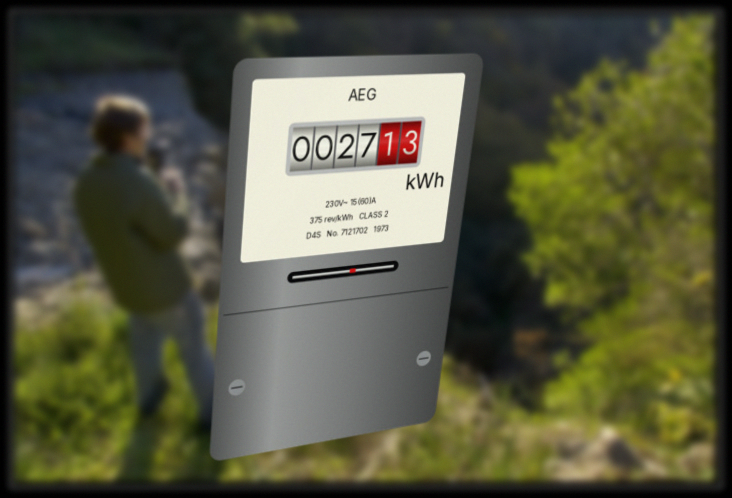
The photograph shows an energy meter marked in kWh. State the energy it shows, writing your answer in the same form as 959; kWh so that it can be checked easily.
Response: 27.13; kWh
